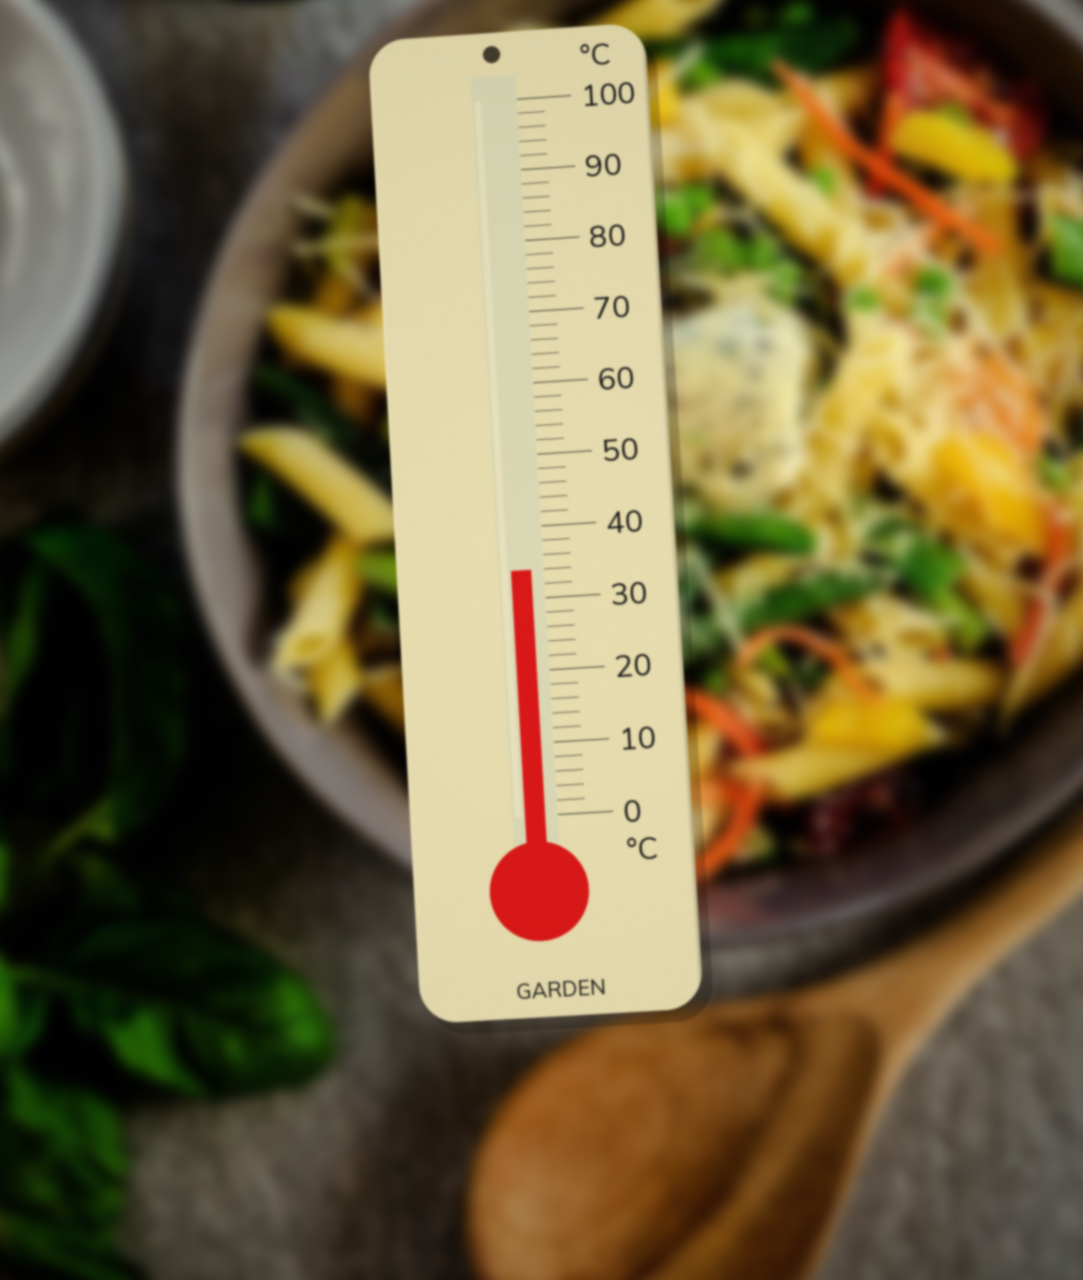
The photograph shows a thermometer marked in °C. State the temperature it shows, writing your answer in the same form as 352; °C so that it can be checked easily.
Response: 34; °C
